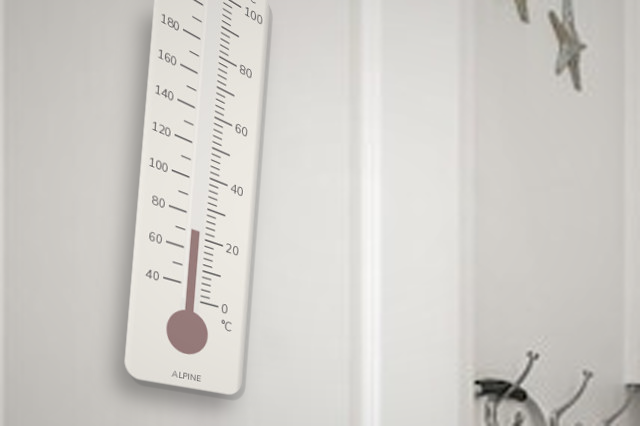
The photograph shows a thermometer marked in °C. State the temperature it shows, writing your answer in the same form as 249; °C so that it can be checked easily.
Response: 22; °C
